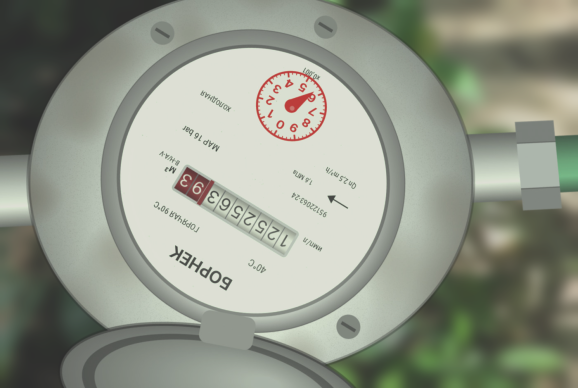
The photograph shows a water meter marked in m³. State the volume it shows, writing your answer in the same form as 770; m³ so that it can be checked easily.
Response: 1252563.935; m³
